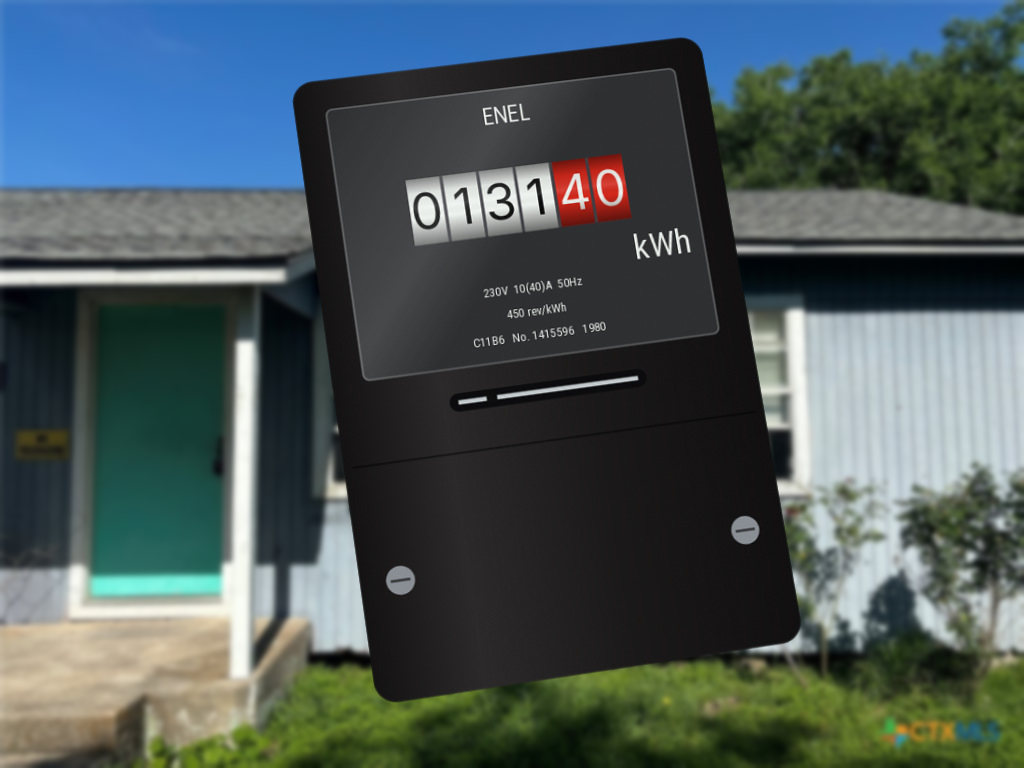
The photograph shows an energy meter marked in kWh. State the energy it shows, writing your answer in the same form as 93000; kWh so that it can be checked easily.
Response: 131.40; kWh
